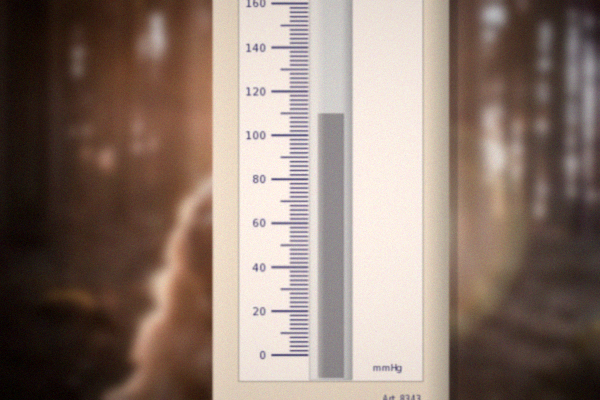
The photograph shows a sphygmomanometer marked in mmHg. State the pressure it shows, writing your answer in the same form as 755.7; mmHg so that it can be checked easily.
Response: 110; mmHg
